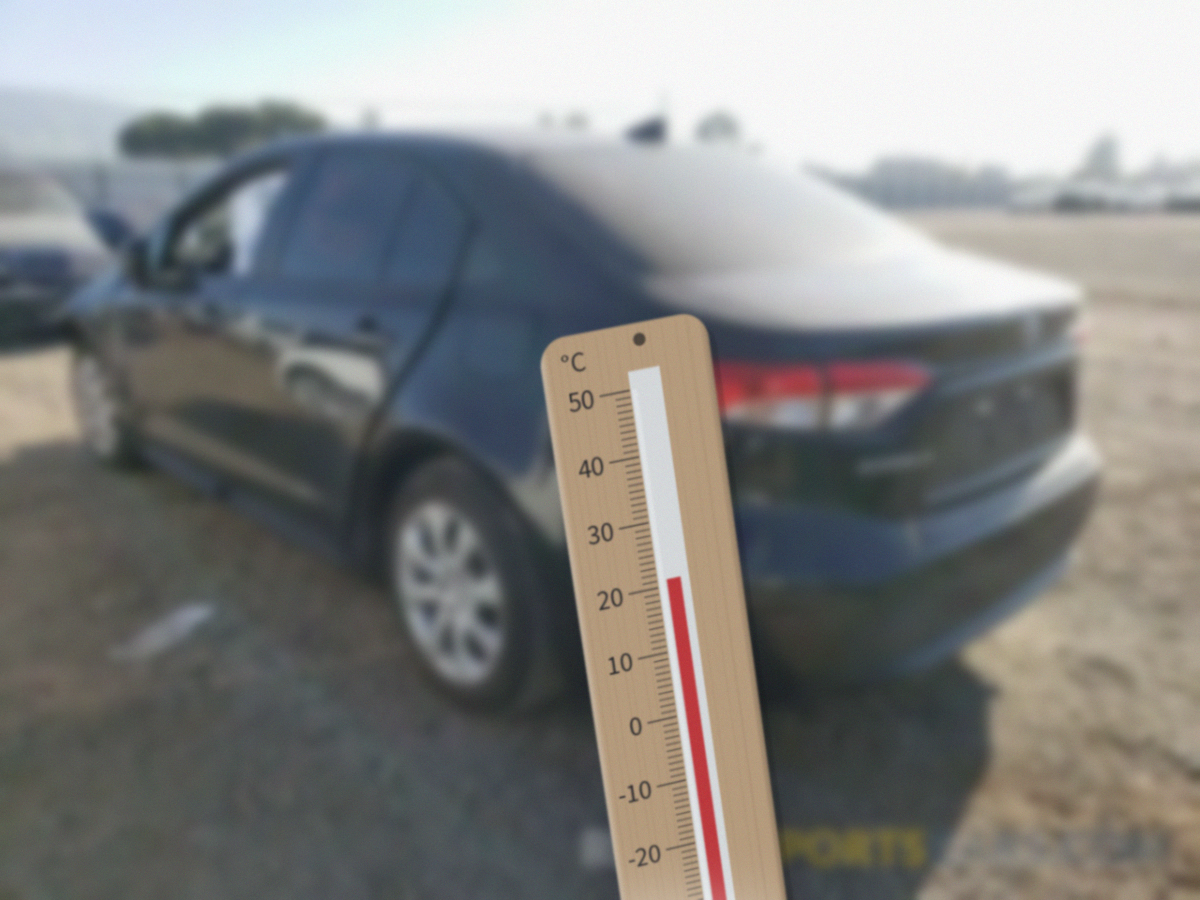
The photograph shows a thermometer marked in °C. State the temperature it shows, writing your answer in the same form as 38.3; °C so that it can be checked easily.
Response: 21; °C
